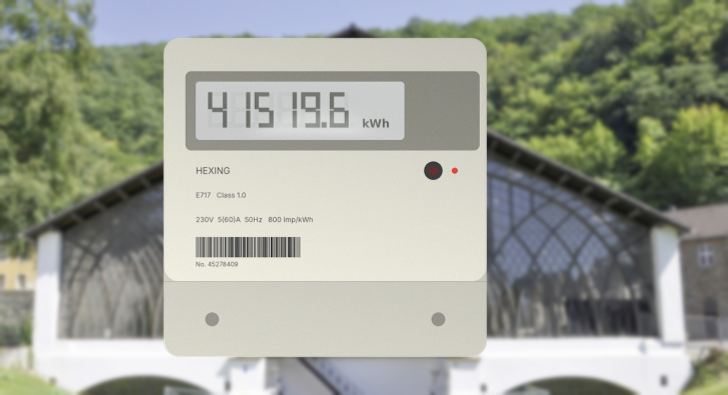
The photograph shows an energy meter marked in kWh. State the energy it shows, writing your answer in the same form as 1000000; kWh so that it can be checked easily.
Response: 41519.6; kWh
